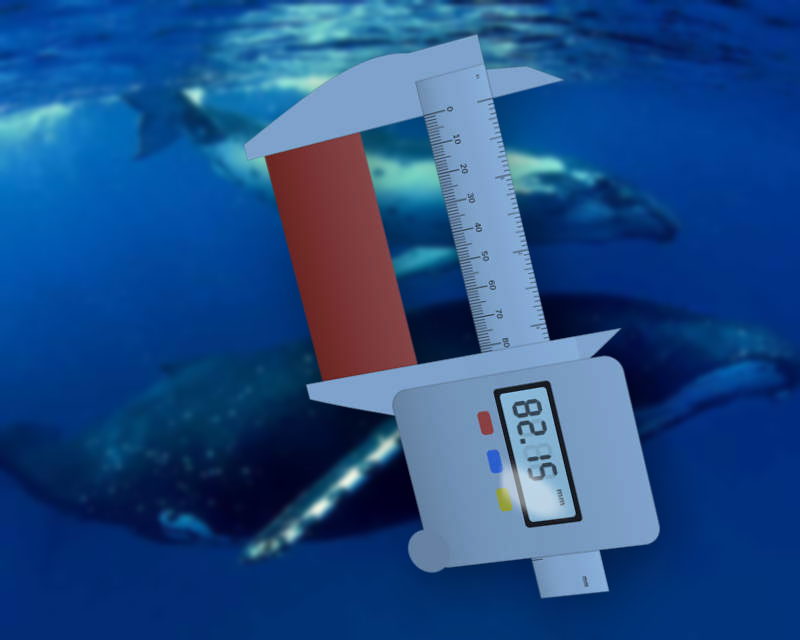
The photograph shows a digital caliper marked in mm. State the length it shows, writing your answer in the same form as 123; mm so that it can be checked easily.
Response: 82.15; mm
